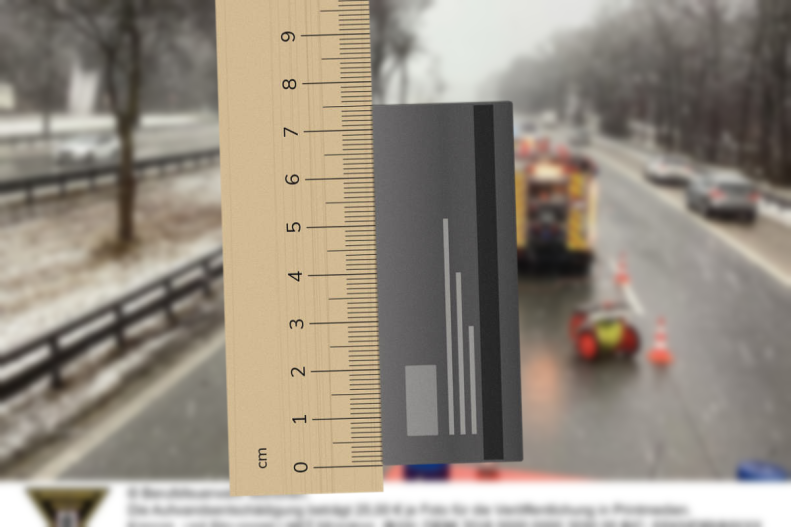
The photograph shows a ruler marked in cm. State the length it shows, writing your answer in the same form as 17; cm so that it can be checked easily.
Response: 7.5; cm
